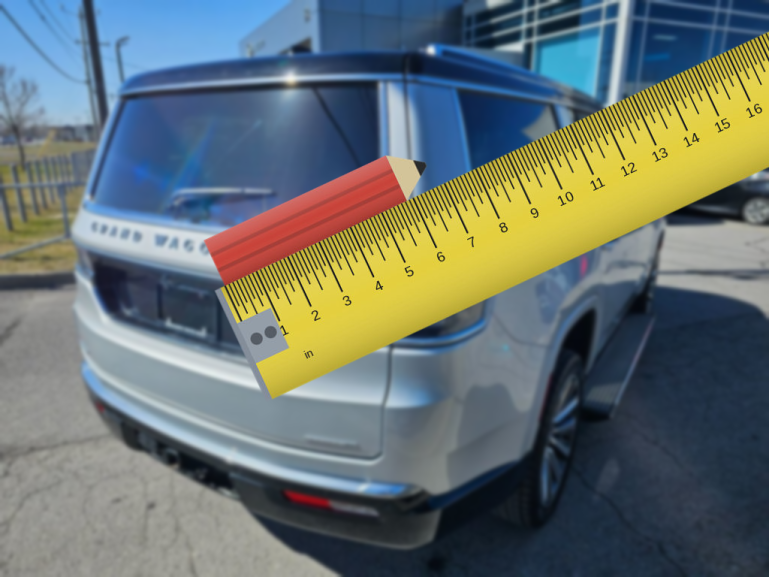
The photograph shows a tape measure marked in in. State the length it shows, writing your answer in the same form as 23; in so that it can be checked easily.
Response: 6.75; in
